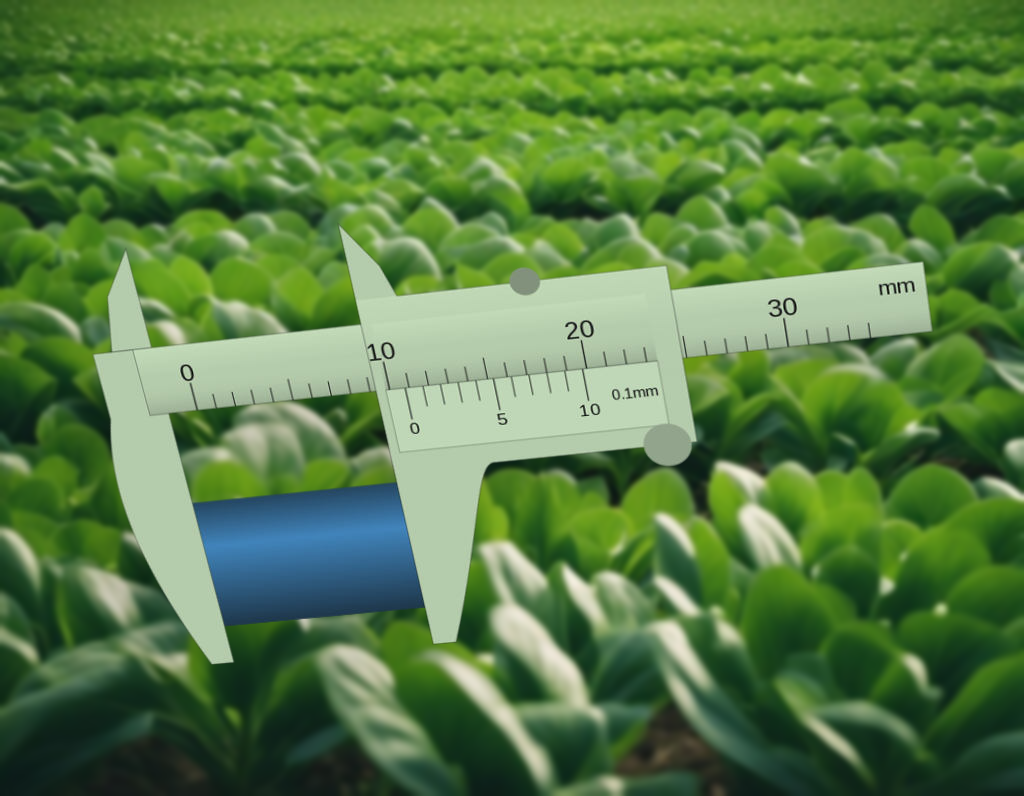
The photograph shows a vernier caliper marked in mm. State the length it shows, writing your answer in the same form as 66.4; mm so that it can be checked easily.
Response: 10.8; mm
